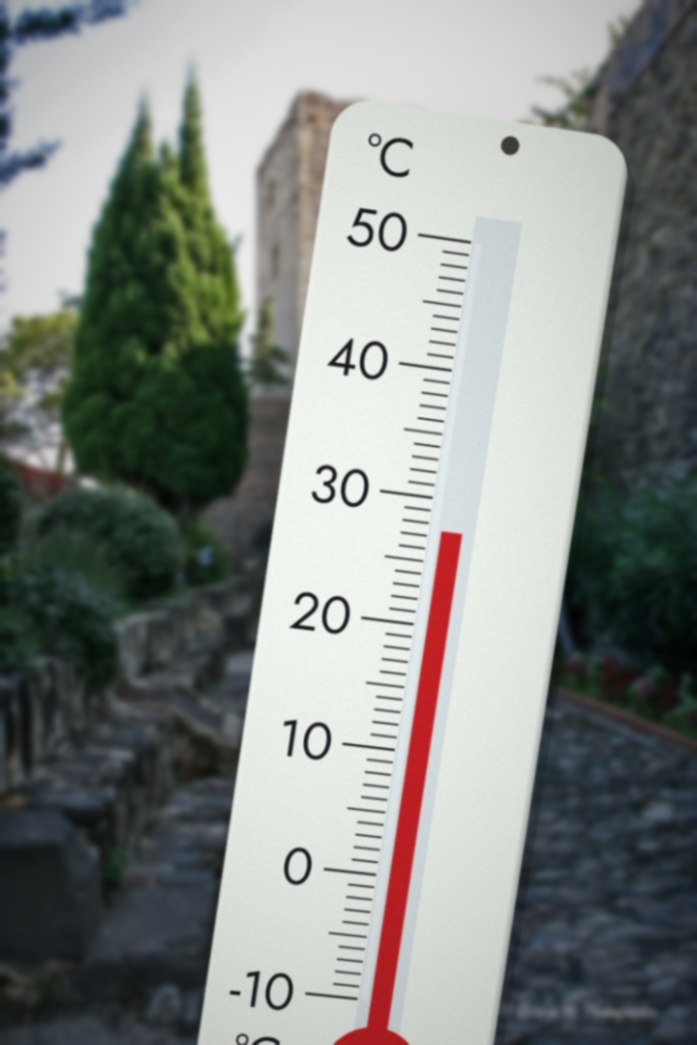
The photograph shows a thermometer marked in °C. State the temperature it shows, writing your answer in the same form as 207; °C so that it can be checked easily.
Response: 27.5; °C
